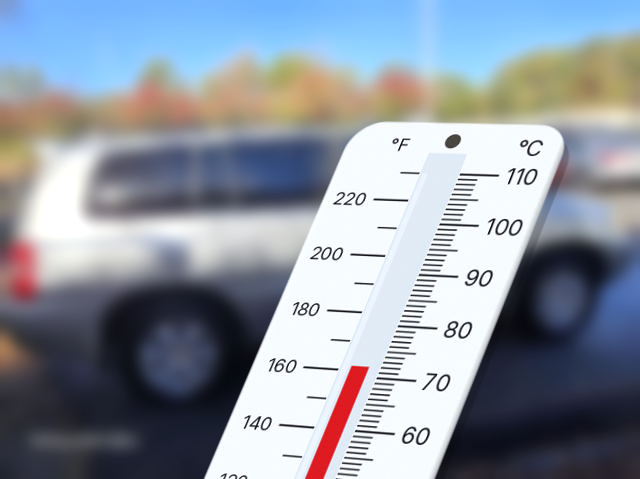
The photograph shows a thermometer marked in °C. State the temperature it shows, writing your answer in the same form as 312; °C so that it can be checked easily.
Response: 72; °C
